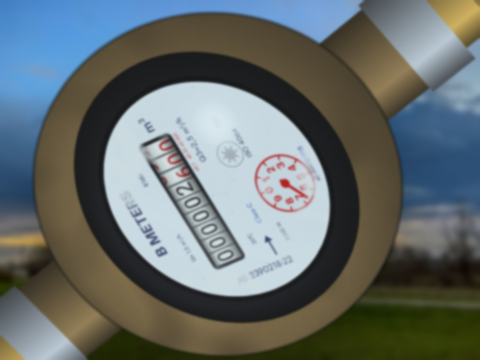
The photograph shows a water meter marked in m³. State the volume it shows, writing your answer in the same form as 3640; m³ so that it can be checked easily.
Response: 2.5996; m³
